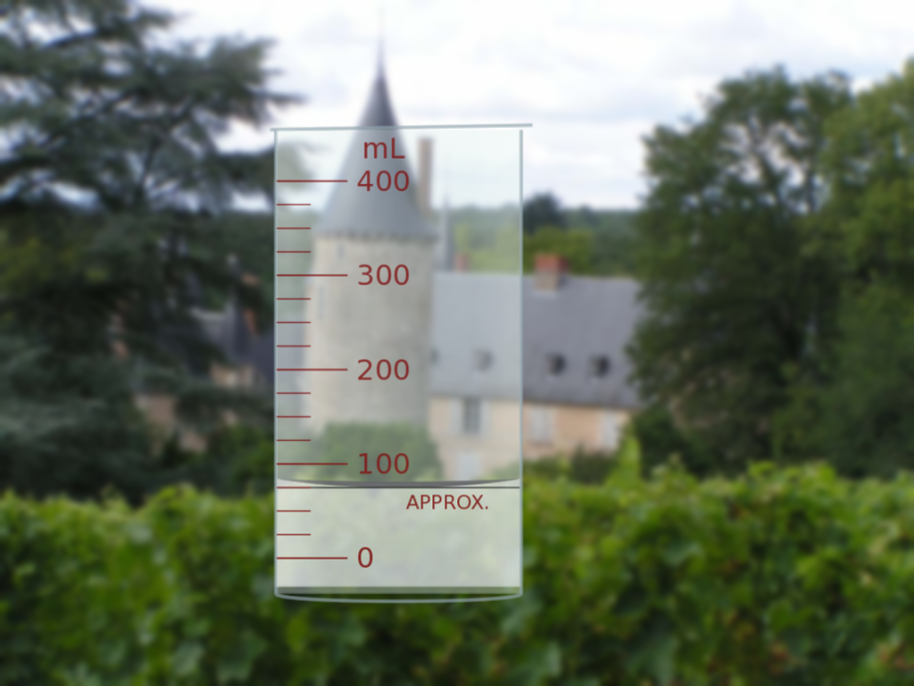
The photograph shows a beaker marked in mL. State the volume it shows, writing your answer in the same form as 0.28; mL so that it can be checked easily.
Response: 75; mL
